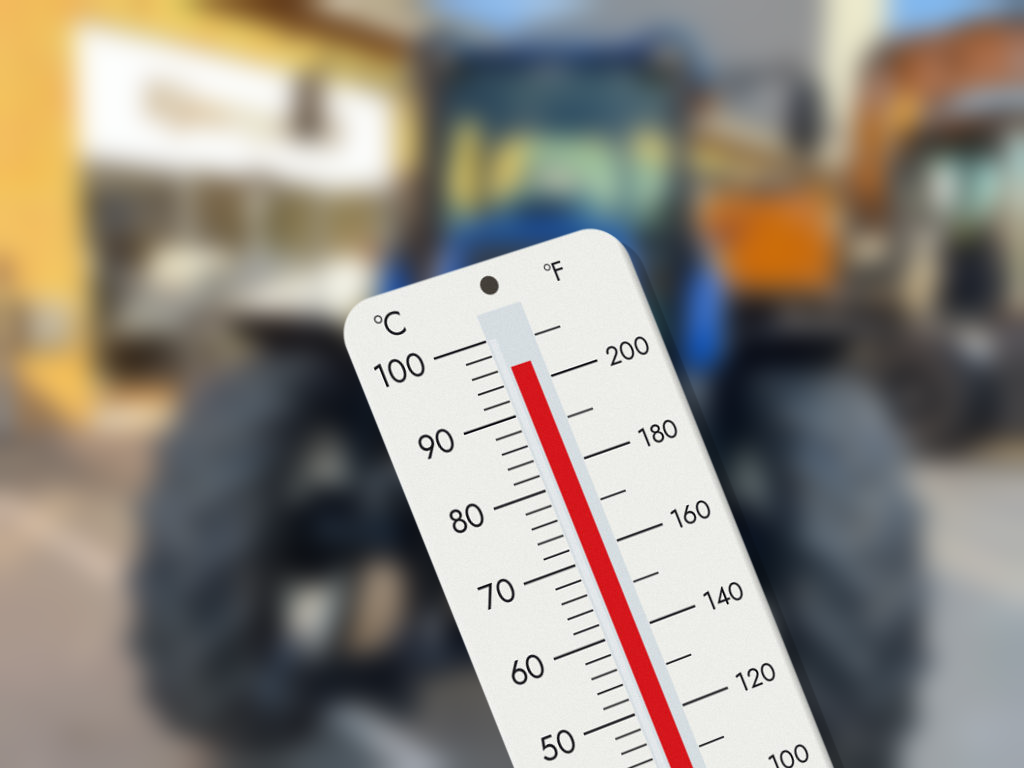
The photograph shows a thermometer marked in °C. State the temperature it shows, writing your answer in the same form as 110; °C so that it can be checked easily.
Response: 96; °C
